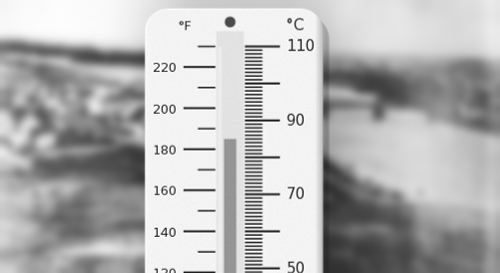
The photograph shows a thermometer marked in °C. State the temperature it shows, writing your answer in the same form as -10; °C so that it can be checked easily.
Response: 85; °C
